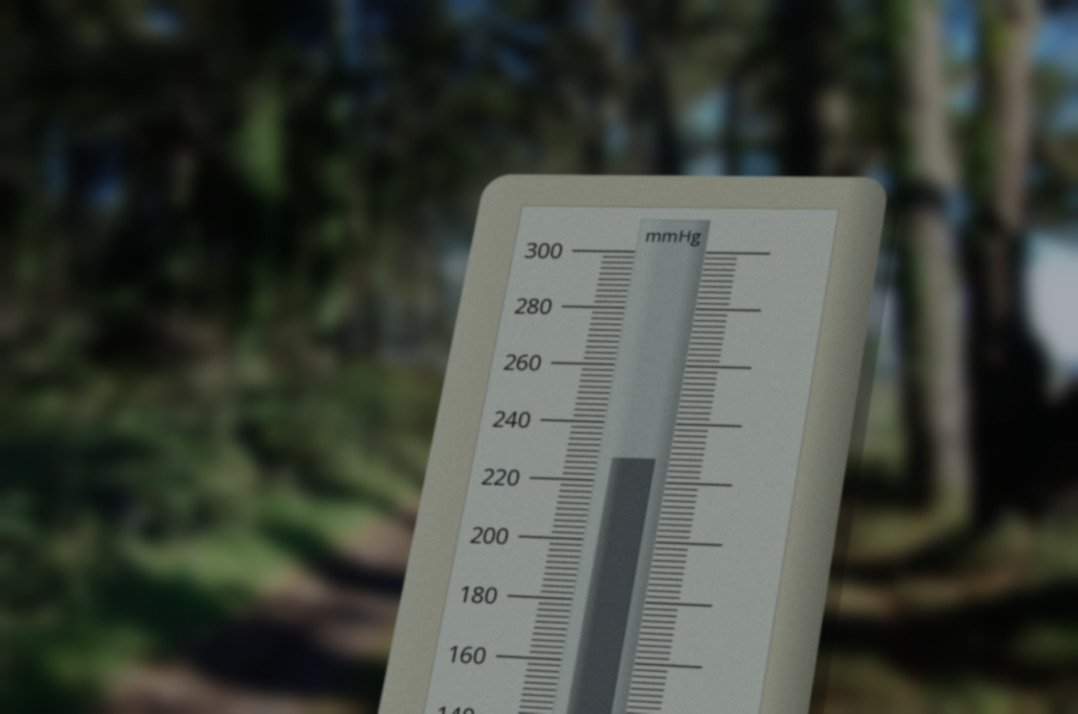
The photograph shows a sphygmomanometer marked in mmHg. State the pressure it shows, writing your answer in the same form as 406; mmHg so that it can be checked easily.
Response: 228; mmHg
